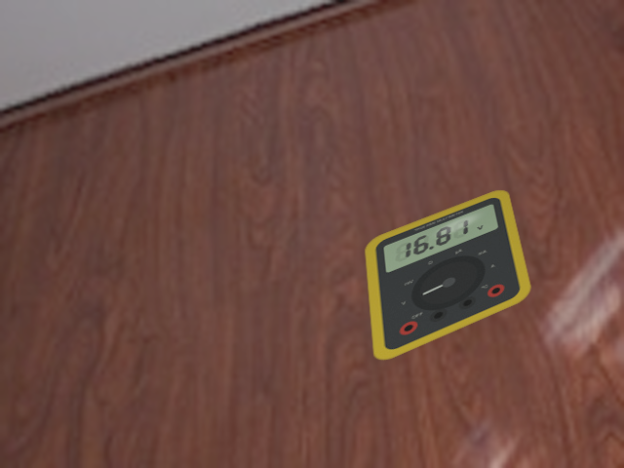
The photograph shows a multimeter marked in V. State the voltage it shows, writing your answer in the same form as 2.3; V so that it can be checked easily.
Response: 16.81; V
